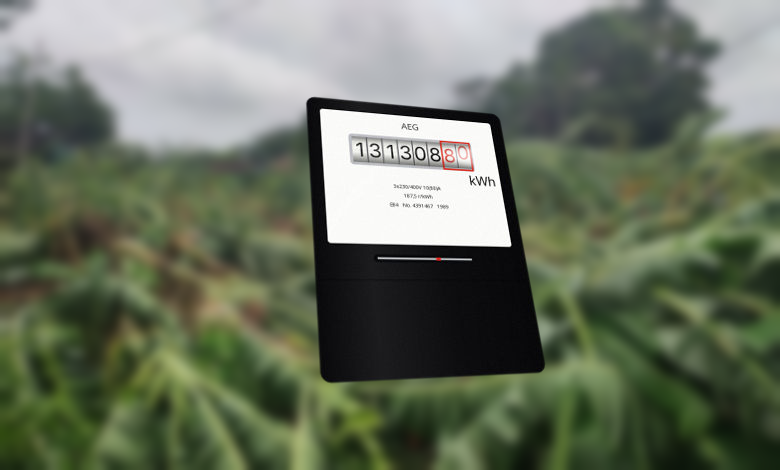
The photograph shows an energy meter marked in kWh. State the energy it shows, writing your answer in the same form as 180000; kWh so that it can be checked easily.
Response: 131308.80; kWh
